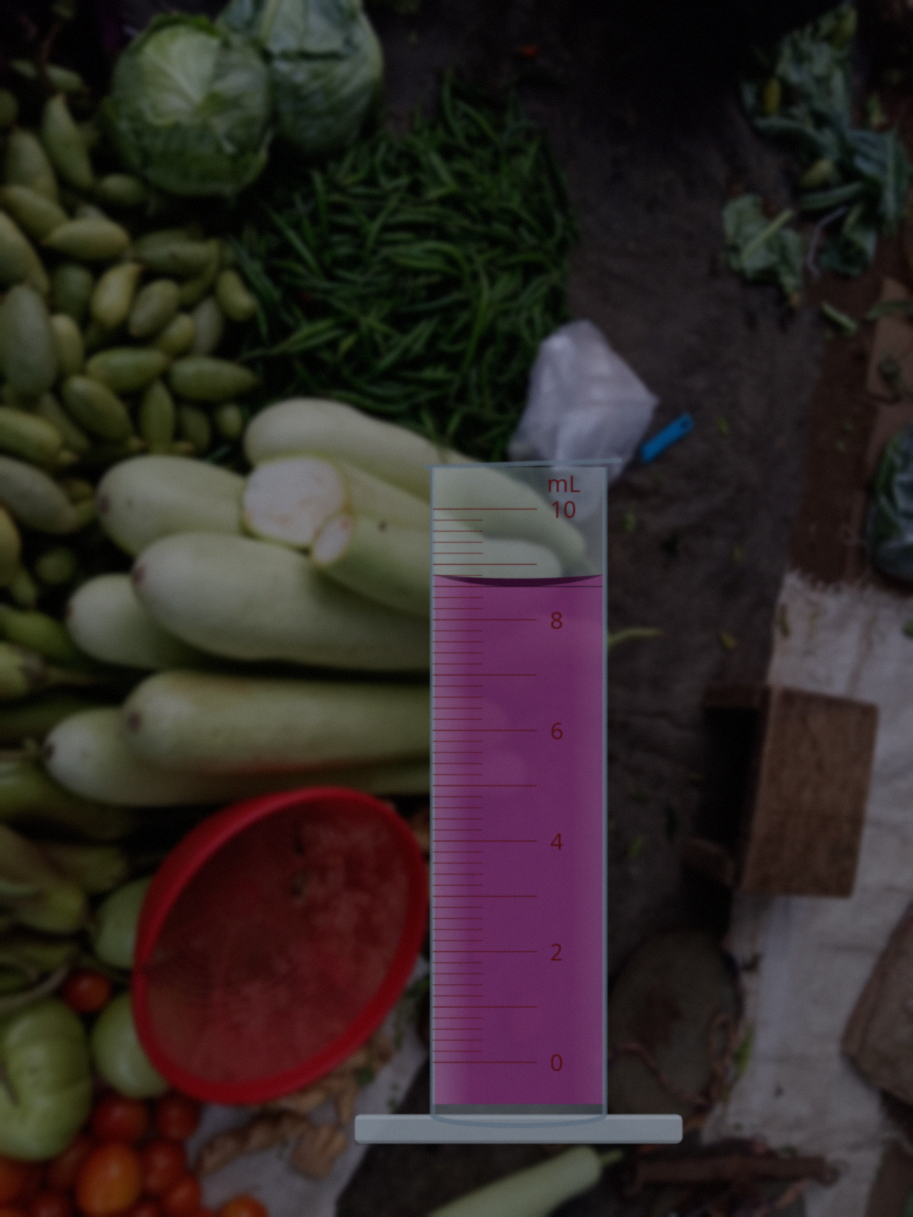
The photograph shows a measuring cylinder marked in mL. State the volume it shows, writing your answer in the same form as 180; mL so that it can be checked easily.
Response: 8.6; mL
